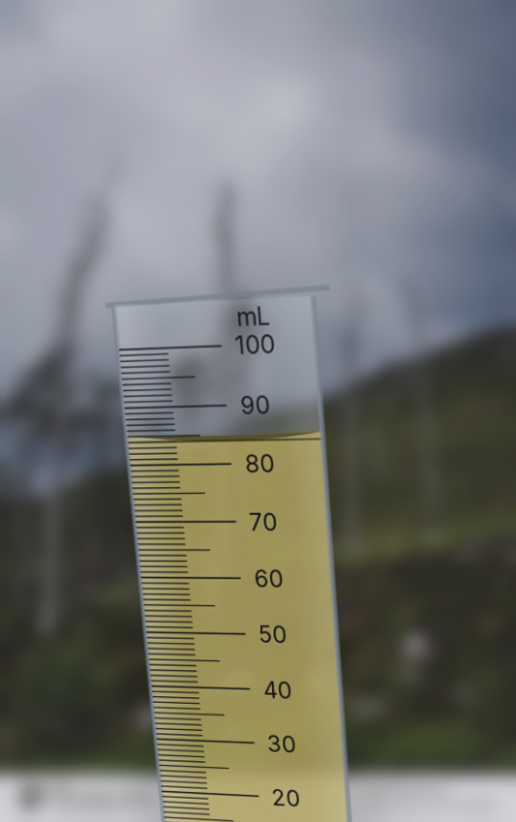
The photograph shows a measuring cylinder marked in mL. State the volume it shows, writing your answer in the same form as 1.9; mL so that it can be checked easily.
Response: 84; mL
